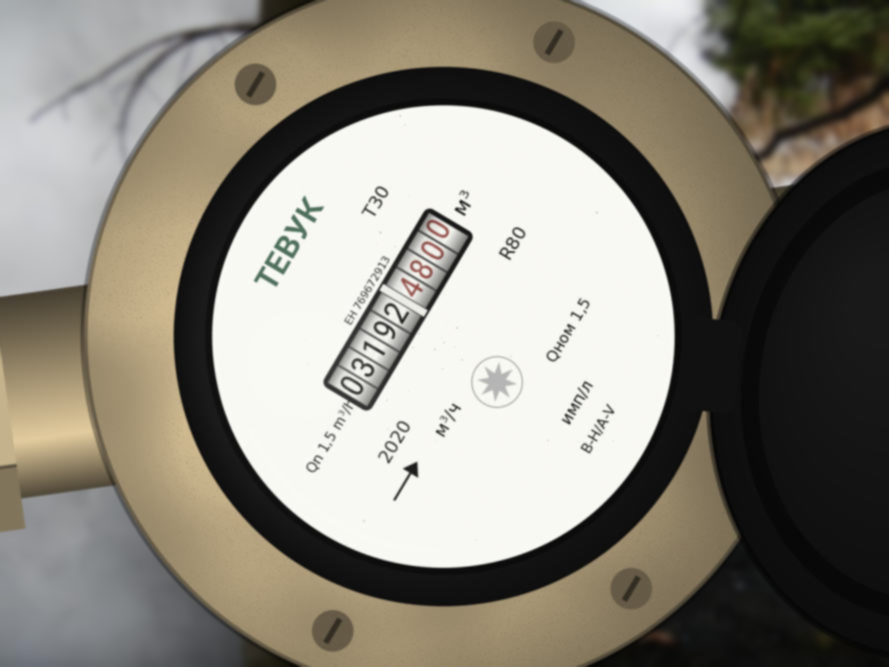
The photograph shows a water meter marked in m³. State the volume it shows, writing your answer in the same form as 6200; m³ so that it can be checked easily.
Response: 3192.4800; m³
